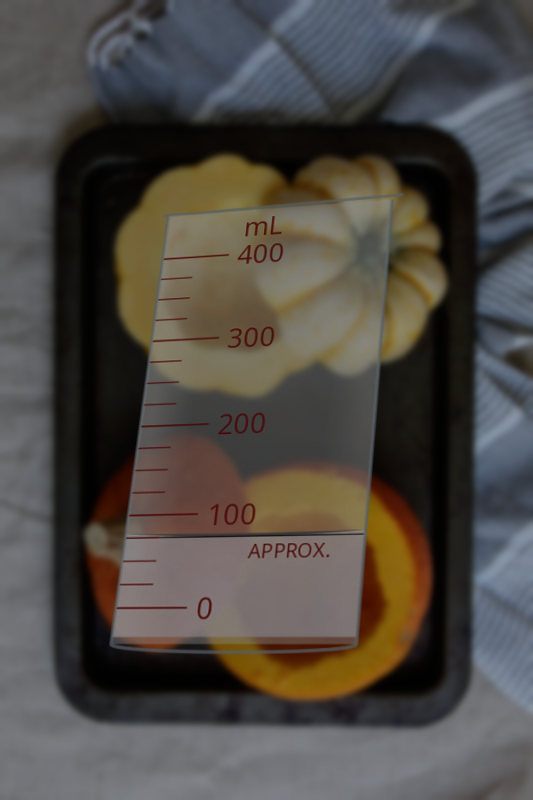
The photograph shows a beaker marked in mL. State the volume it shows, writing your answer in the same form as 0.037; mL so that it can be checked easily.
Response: 75; mL
